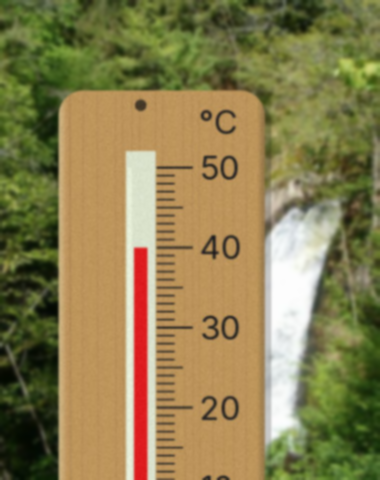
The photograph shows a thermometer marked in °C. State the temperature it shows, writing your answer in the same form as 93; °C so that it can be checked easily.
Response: 40; °C
